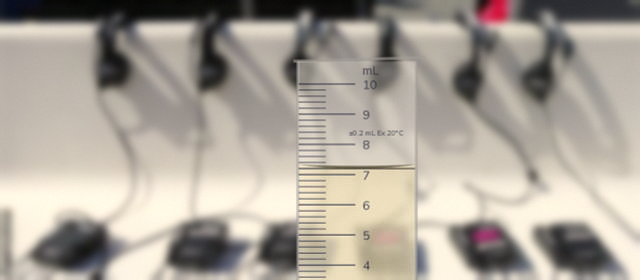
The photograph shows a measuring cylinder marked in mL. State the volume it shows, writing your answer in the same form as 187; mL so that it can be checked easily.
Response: 7.2; mL
